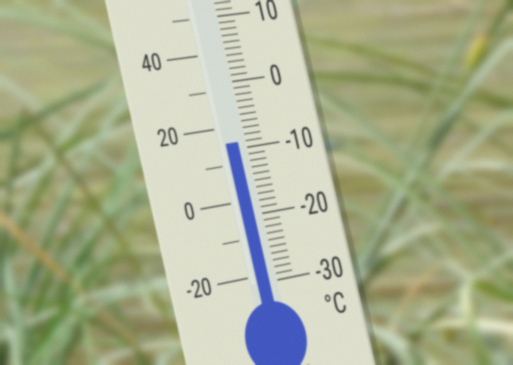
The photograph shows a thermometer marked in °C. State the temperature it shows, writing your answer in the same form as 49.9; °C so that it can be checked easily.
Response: -9; °C
